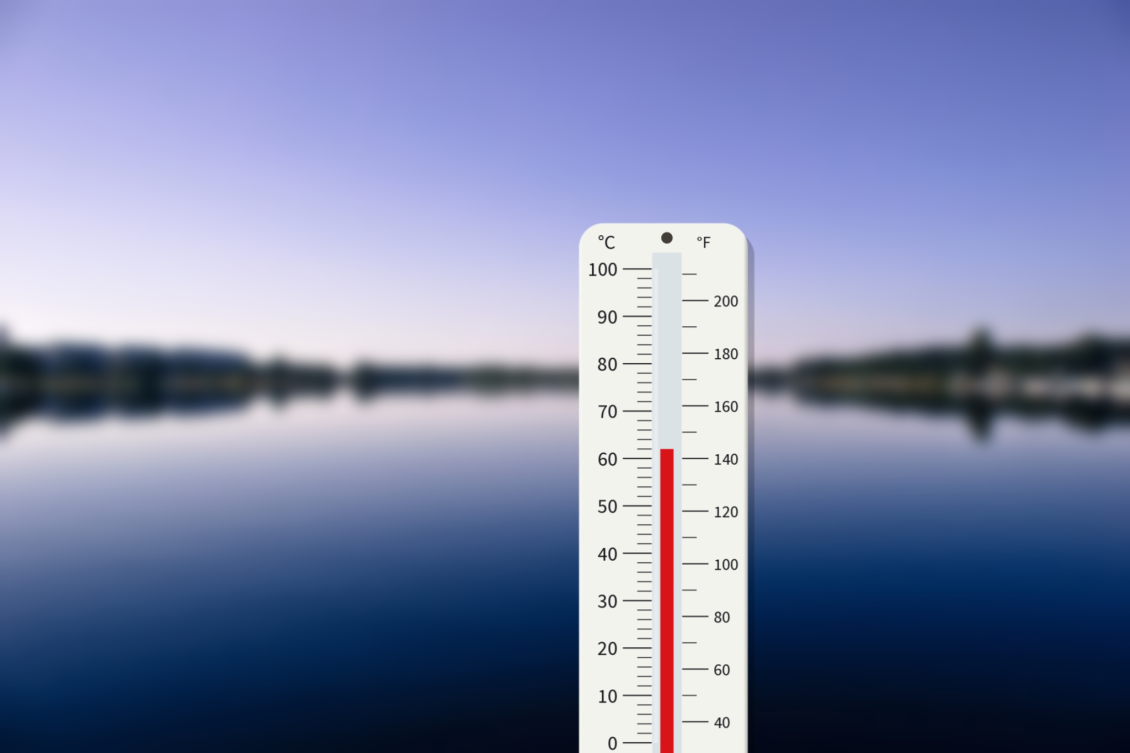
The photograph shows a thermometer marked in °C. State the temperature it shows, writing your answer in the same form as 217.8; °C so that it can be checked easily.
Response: 62; °C
